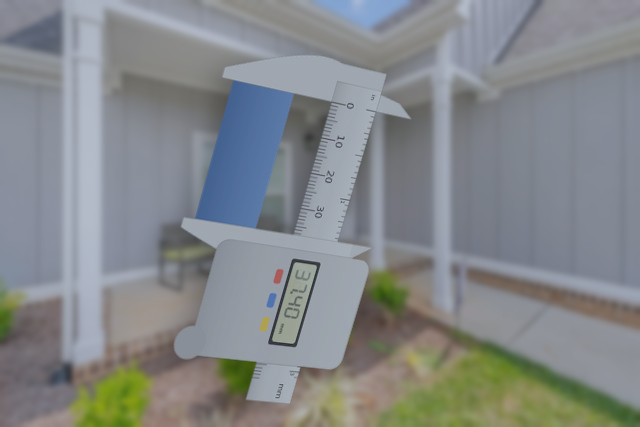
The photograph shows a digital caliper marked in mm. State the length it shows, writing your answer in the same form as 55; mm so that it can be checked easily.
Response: 37.40; mm
